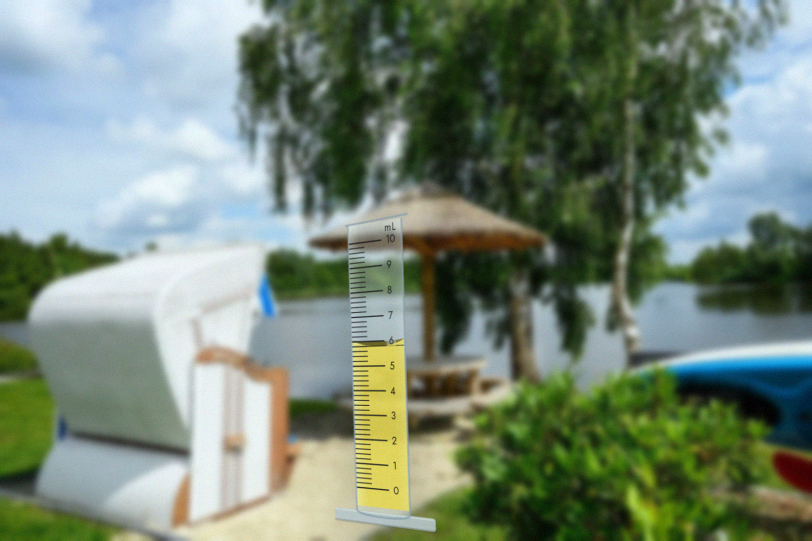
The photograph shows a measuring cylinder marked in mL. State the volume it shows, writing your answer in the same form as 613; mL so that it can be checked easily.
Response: 5.8; mL
